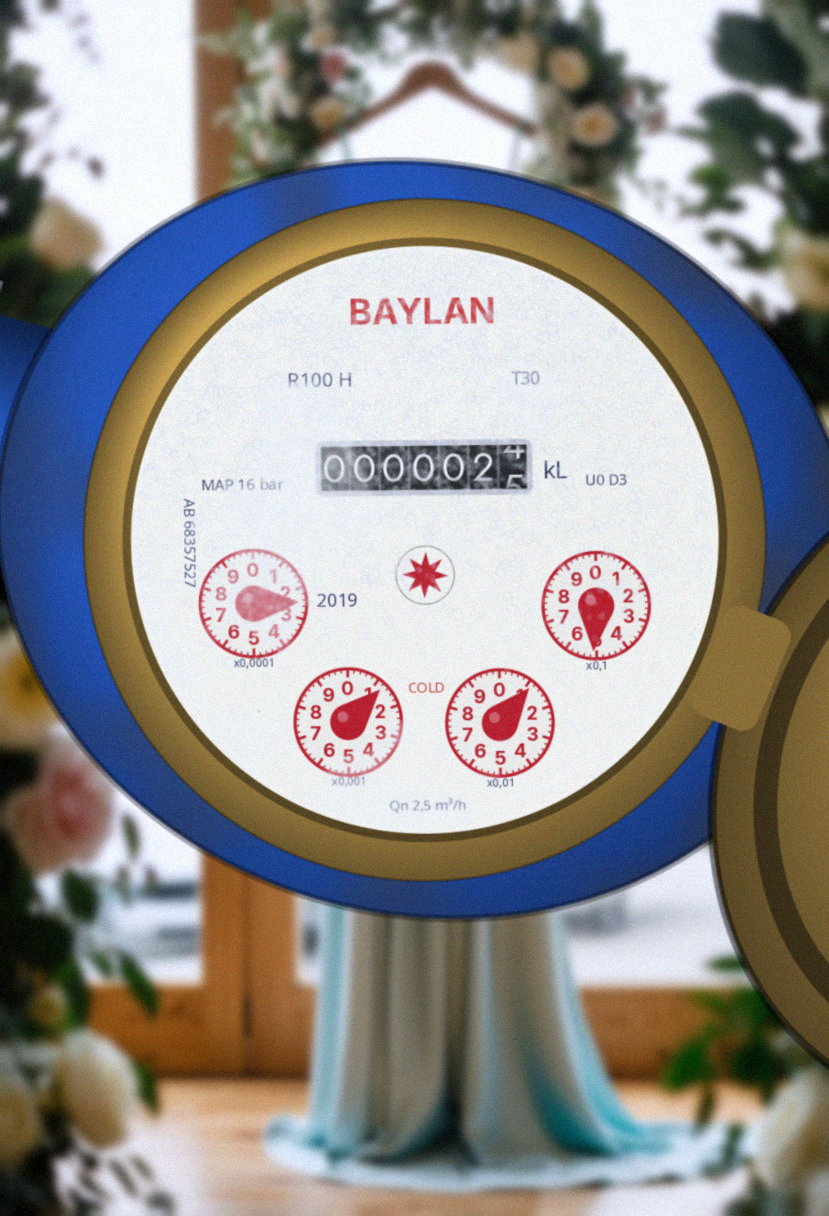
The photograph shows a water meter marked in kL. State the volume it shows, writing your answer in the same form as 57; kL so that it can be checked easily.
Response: 24.5112; kL
